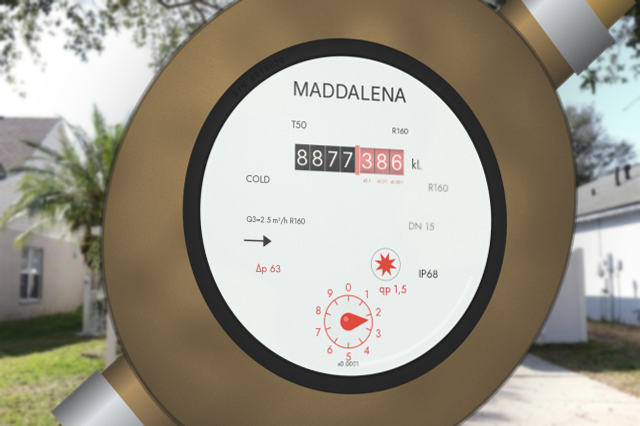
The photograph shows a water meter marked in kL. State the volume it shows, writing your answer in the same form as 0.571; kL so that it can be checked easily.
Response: 8877.3862; kL
